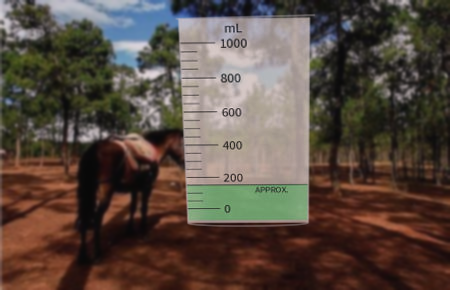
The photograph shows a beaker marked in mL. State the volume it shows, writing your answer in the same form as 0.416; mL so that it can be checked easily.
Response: 150; mL
